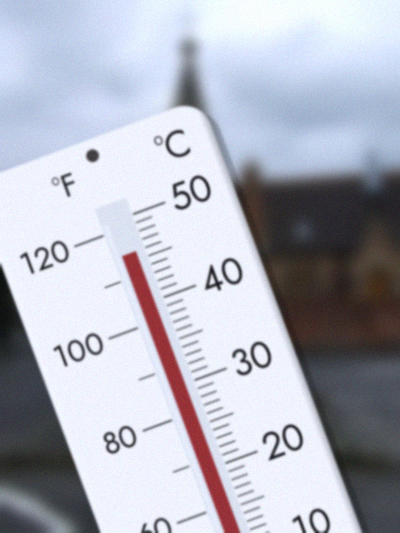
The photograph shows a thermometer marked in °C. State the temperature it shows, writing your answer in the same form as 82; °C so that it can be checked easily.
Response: 46; °C
